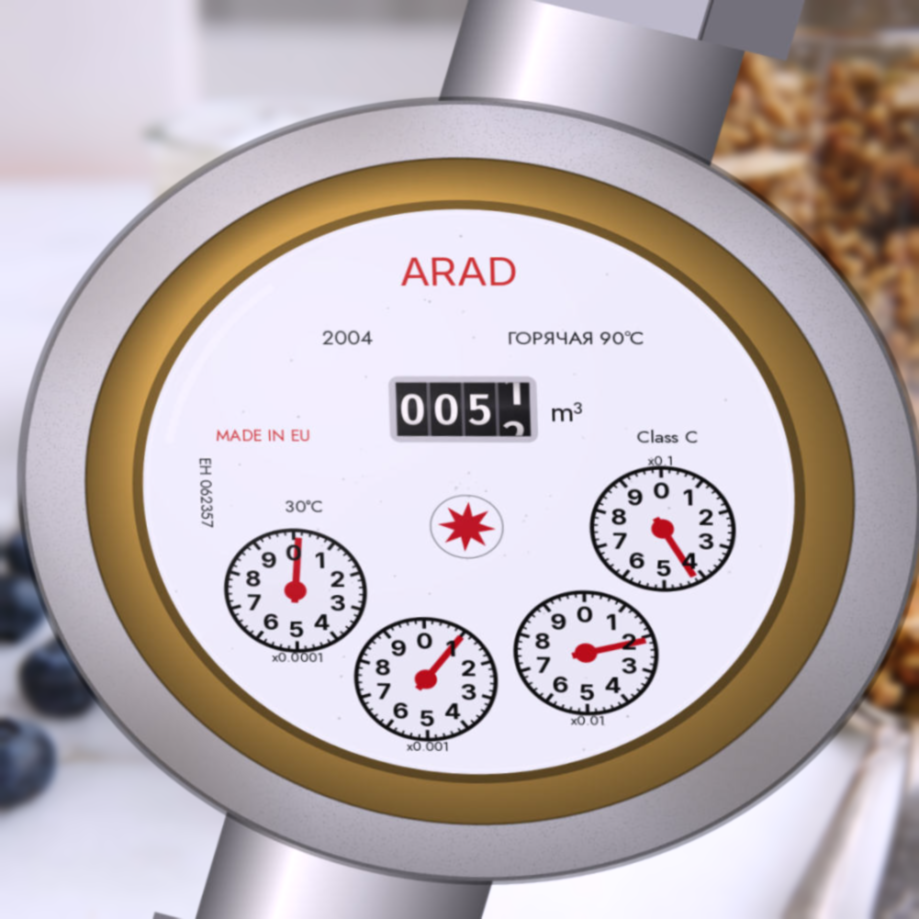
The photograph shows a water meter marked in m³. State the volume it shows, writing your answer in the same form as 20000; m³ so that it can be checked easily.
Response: 51.4210; m³
